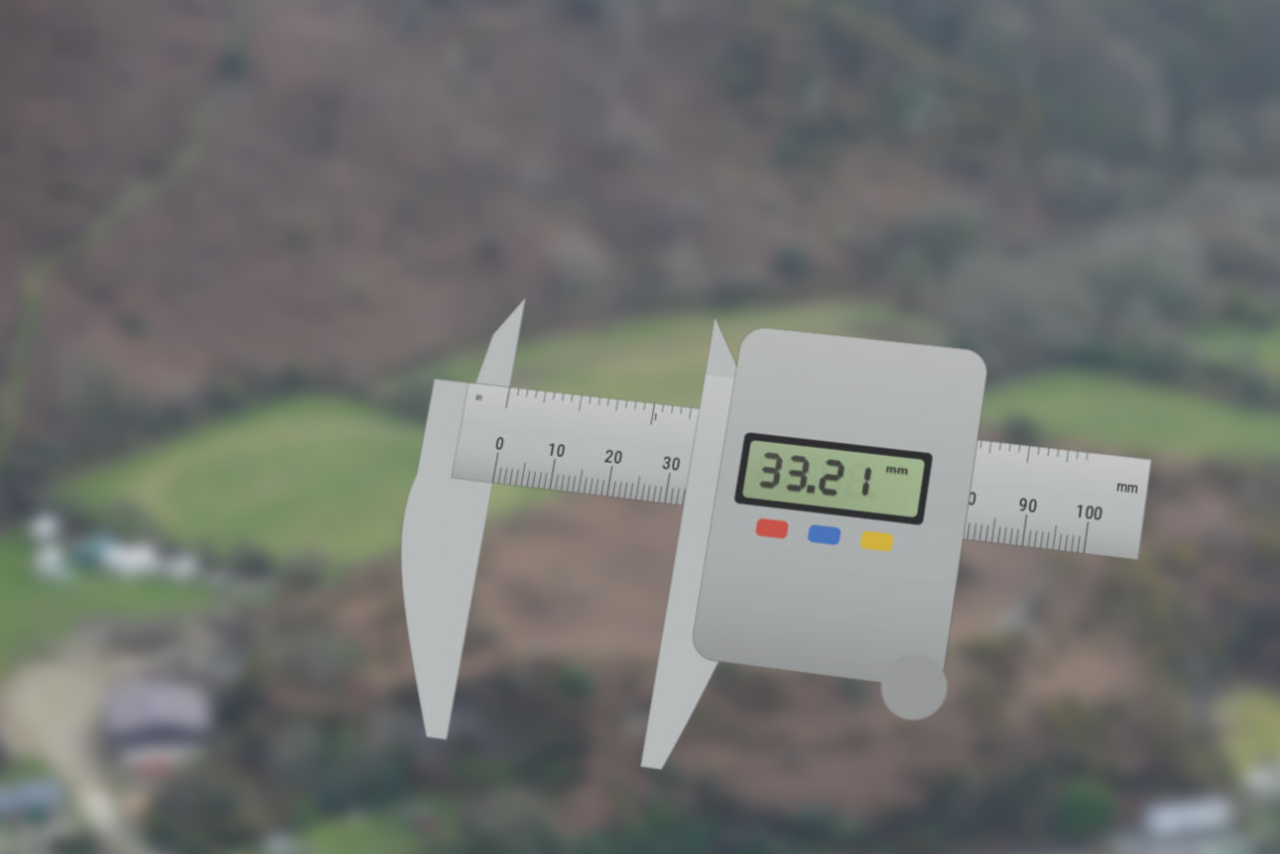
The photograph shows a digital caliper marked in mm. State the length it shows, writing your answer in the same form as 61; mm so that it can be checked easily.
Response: 33.21; mm
